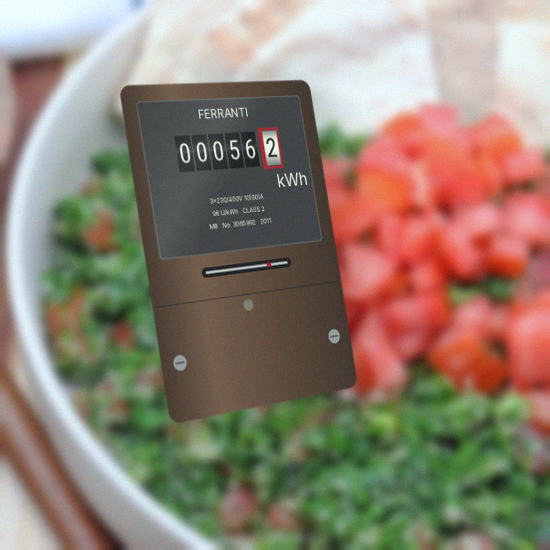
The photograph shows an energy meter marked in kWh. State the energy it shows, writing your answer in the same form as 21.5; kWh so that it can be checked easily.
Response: 56.2; kWh
